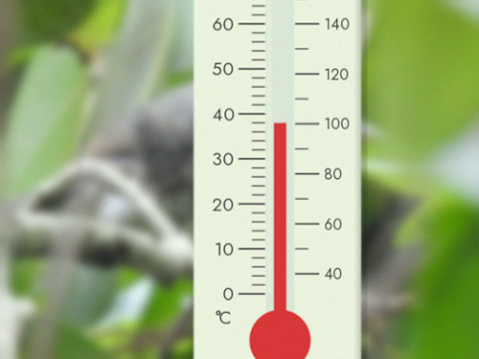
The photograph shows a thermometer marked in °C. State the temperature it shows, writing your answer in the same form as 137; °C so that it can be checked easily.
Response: 38; °C
